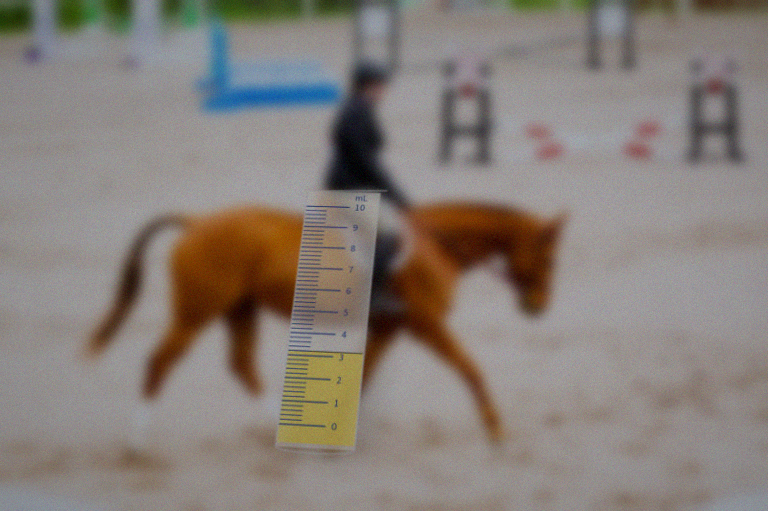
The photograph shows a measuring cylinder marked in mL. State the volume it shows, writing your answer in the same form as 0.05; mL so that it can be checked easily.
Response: 3.2; mL
